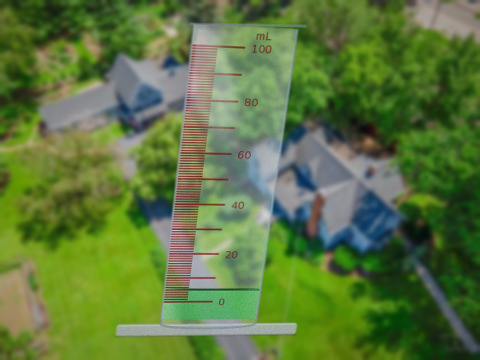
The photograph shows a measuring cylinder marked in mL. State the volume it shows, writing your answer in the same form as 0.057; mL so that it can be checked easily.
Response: 5; mL
